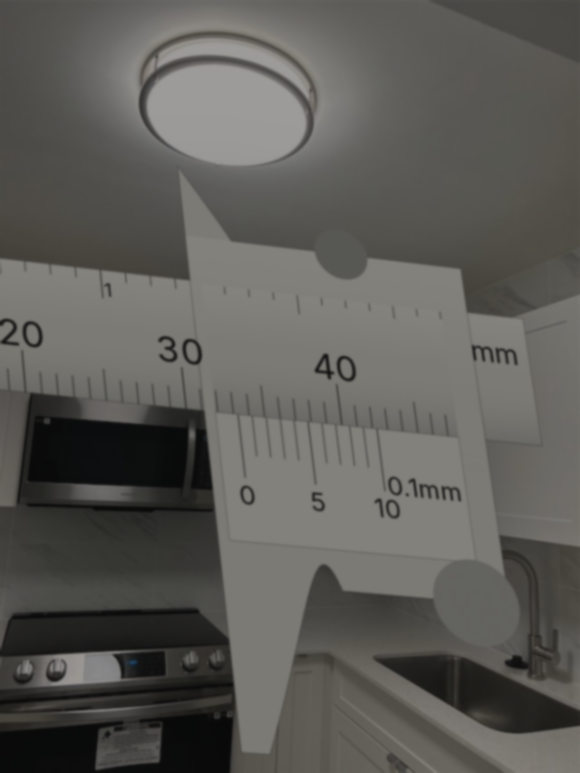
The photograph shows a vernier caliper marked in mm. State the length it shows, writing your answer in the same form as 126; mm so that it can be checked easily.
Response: 33.3; mm
